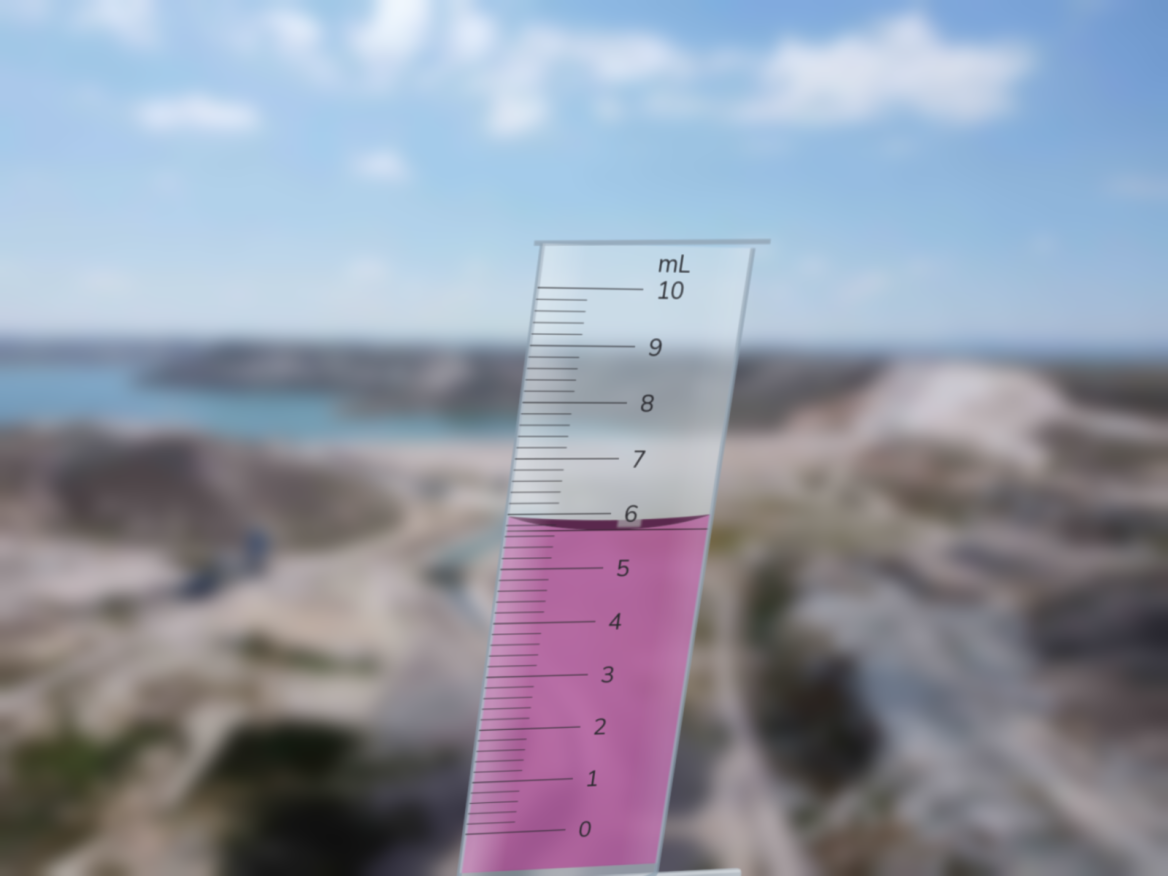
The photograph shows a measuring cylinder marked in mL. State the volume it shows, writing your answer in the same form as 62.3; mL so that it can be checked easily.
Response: 5.7; mL
